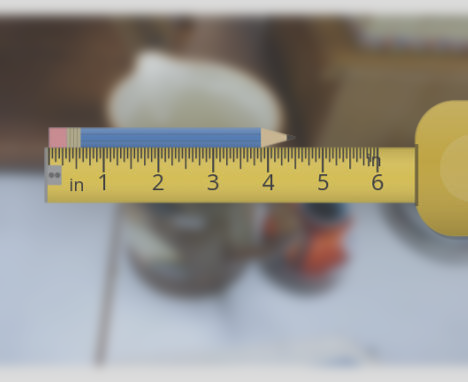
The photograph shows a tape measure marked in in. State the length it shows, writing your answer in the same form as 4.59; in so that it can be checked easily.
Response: 4.5; in
